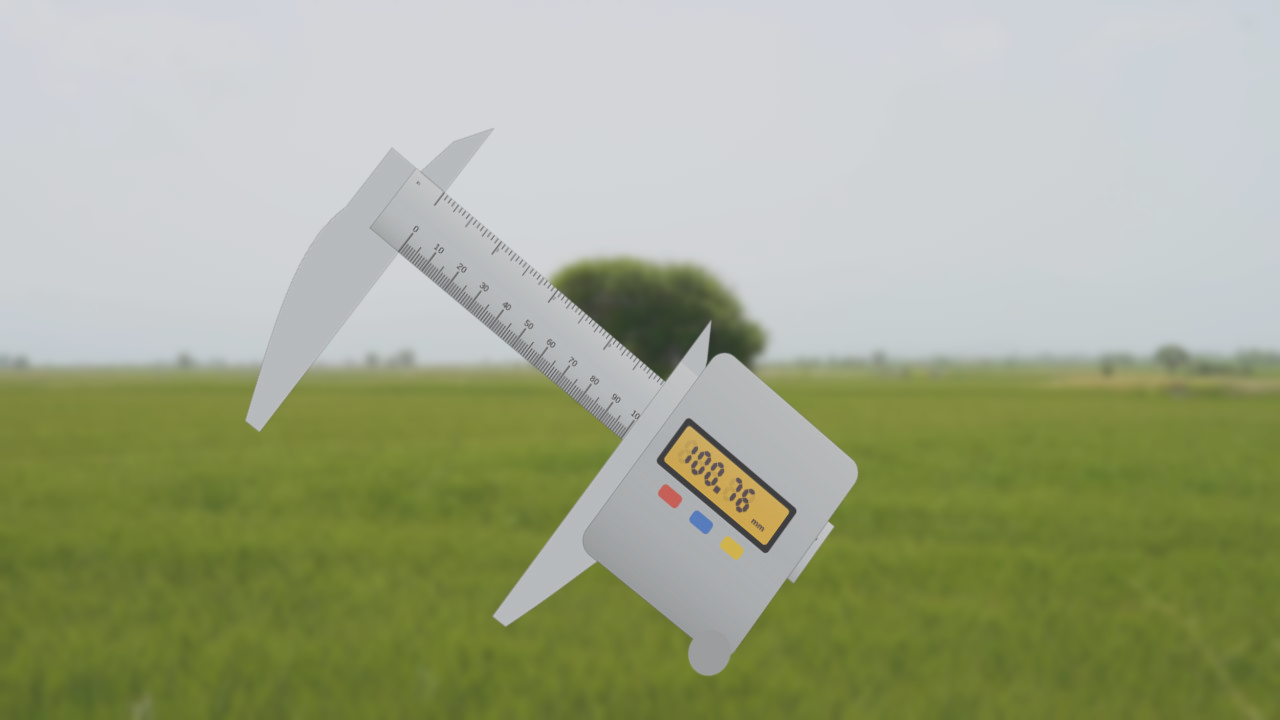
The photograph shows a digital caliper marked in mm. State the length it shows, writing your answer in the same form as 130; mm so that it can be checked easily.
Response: 100.76; mm
